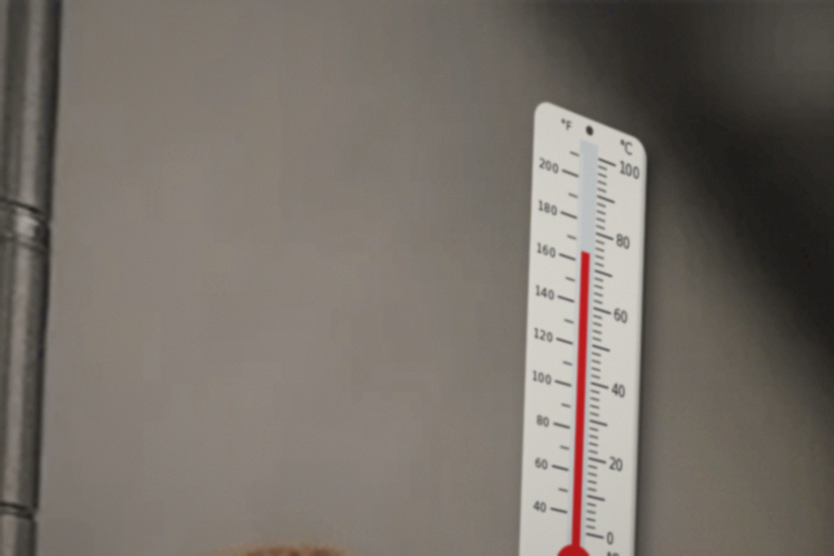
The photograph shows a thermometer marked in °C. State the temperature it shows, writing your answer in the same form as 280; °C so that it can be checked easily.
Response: 74; °C
